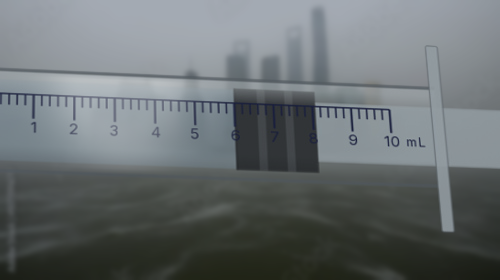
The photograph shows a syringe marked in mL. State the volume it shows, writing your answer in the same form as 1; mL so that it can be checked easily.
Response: 6; mL
